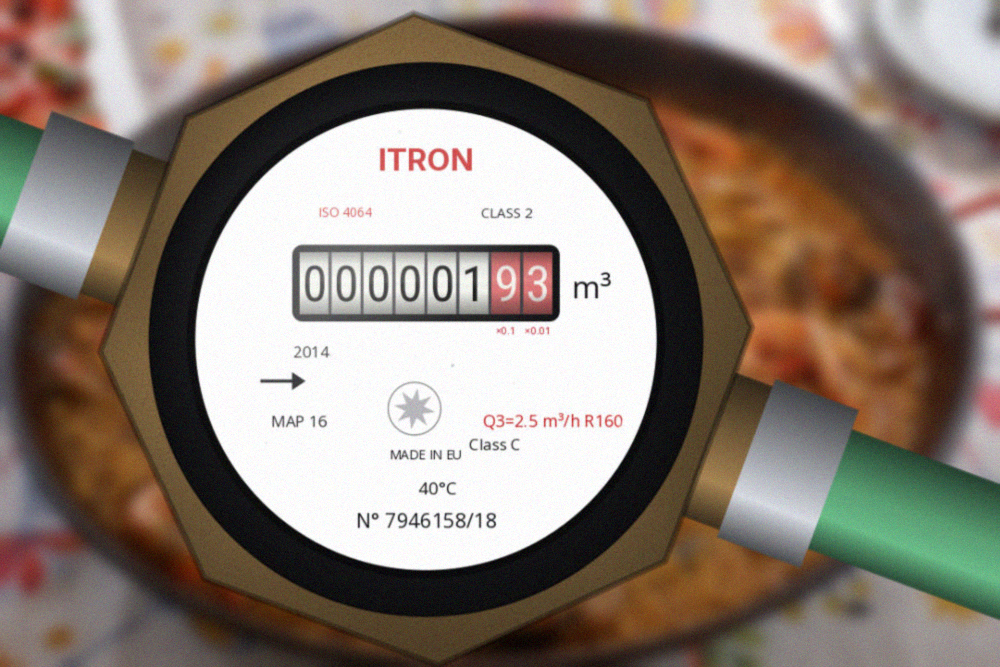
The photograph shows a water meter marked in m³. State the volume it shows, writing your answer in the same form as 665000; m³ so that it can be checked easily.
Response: 1.93; m³
